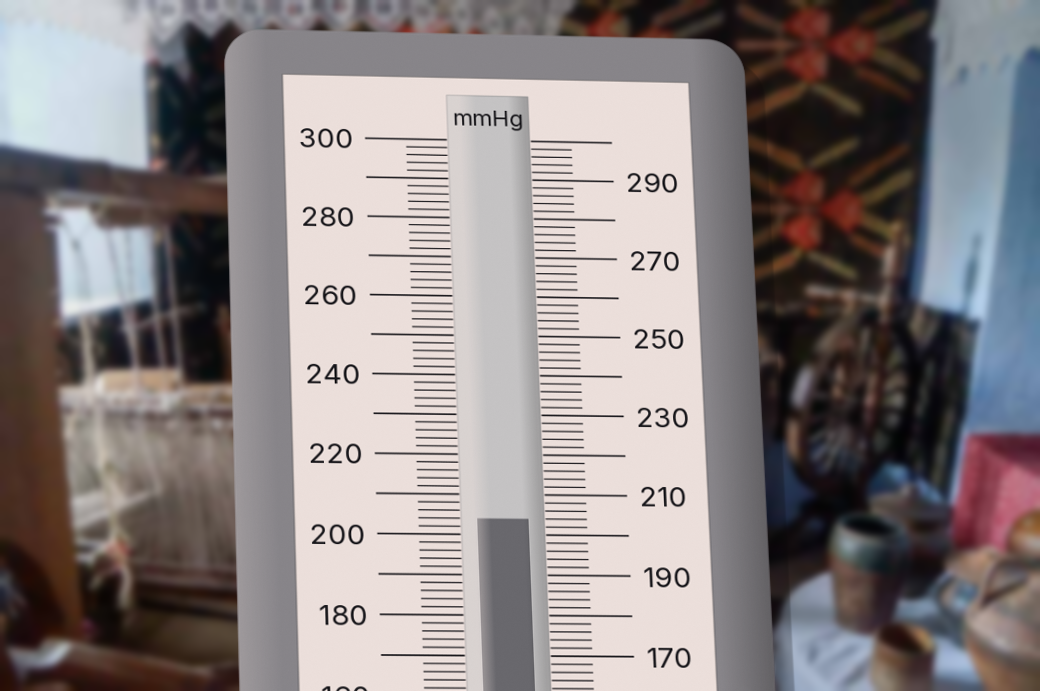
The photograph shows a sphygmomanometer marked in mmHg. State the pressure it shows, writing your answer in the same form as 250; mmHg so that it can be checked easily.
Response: 204; mmHg
